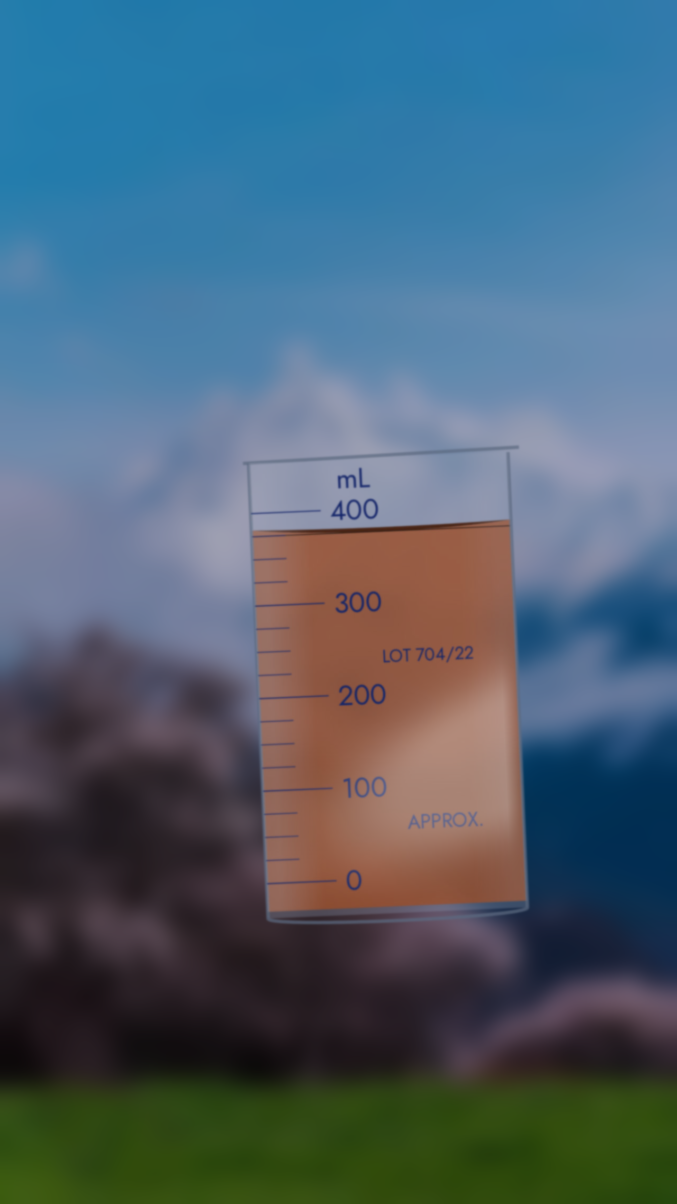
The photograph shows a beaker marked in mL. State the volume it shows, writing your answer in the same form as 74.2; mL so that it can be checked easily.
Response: 375; mL
